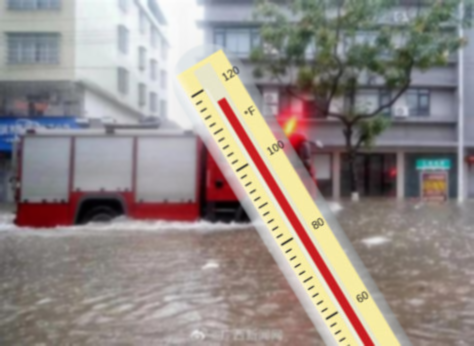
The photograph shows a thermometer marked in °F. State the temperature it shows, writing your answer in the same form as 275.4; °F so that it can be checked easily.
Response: 116; °F
